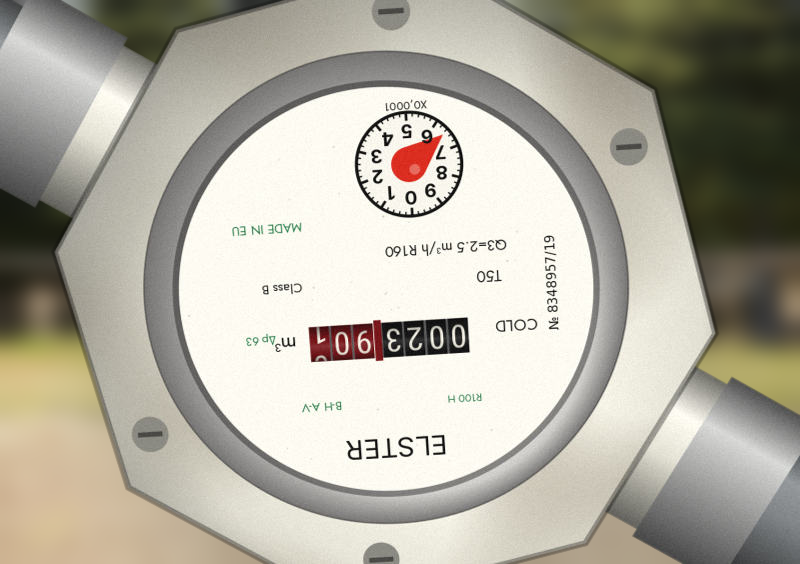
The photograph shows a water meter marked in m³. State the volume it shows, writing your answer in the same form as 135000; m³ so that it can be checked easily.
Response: 23.9006; m³
